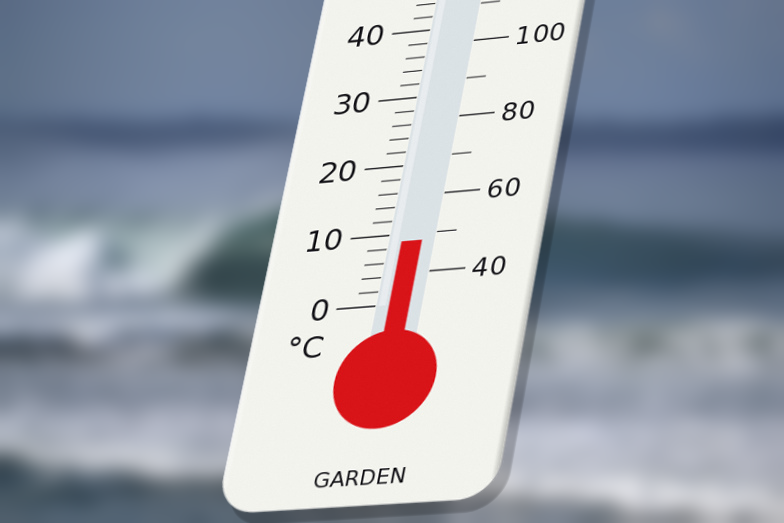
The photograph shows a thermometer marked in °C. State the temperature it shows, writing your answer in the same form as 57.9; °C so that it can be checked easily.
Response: 9; °C
